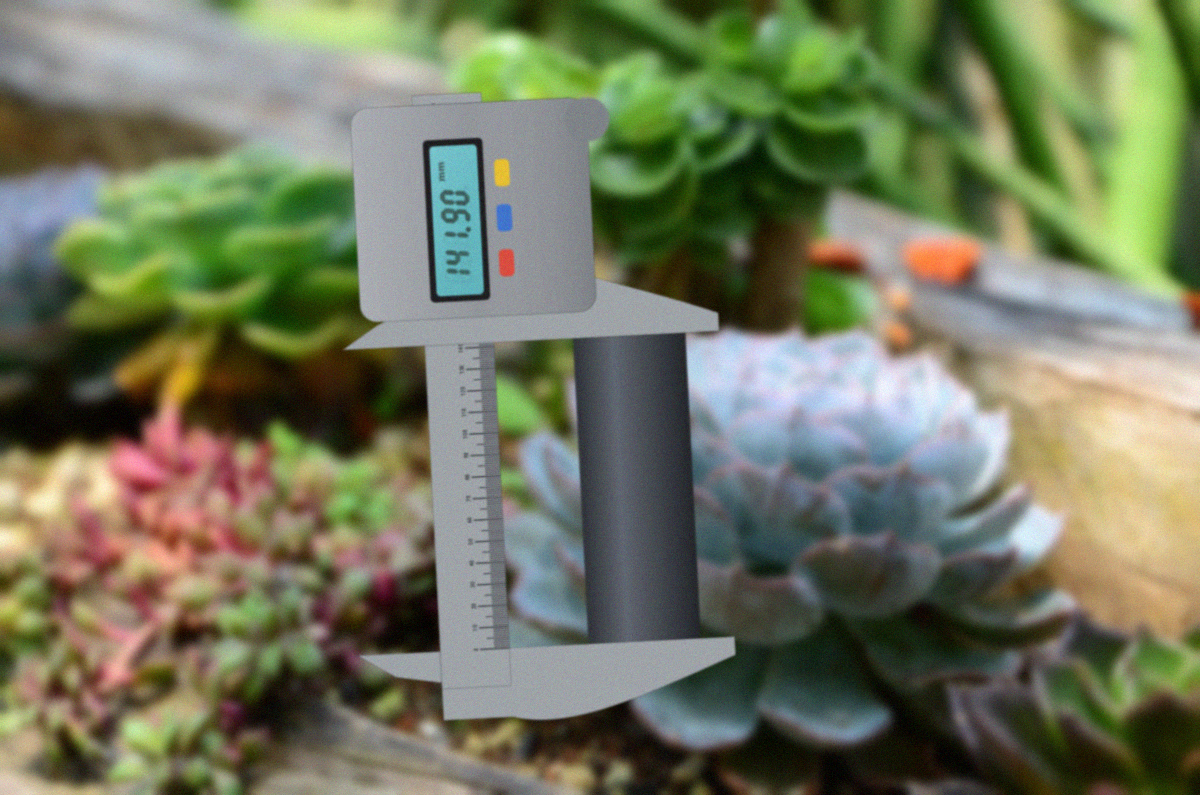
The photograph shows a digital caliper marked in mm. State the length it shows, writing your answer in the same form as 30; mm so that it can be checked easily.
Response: 141.90; mm
